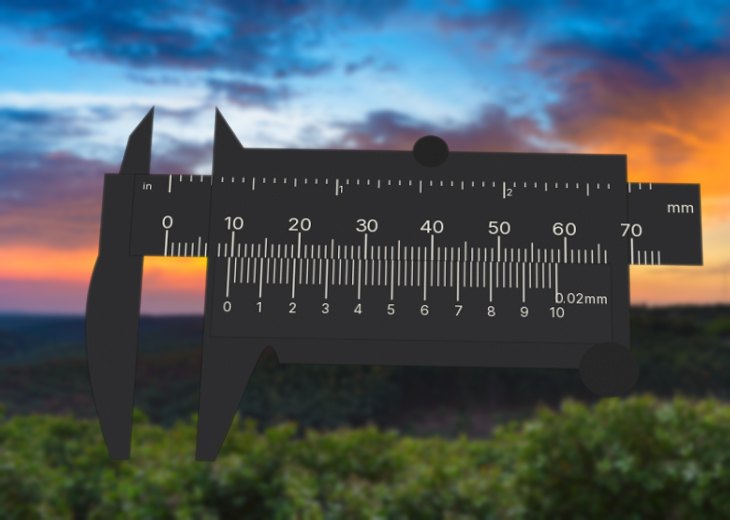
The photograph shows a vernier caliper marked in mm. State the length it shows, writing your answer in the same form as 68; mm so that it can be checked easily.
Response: 9.6; mm
